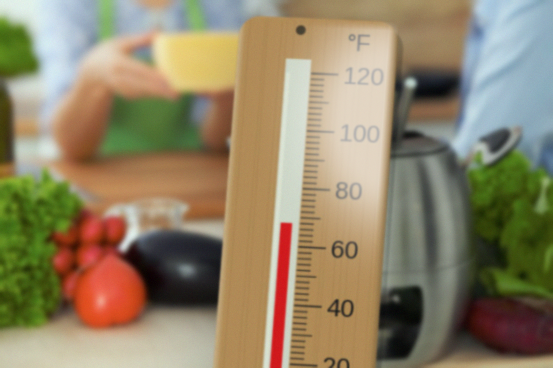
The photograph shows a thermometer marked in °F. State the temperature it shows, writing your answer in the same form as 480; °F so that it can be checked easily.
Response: 68; °F
